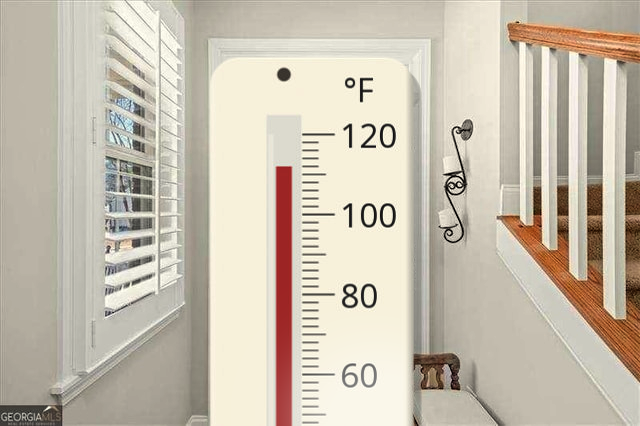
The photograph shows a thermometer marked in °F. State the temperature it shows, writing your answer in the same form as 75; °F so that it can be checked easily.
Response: 112; °F
